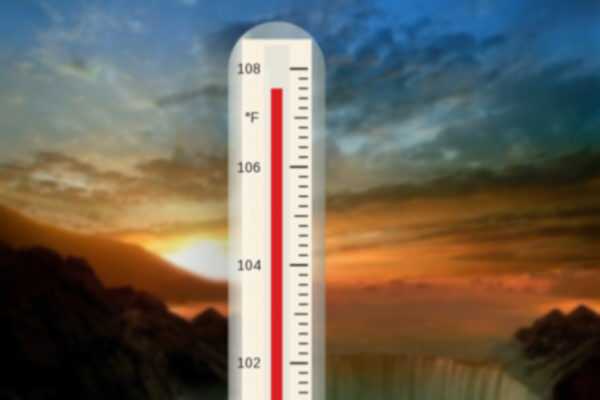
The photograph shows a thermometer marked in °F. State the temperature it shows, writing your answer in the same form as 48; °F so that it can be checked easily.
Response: 107.6; °F
